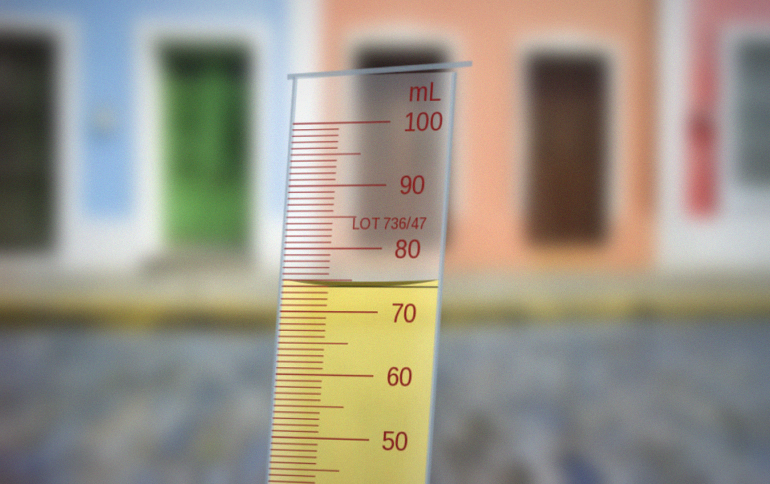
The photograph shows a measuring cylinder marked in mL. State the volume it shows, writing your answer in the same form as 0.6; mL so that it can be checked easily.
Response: 74; mL
